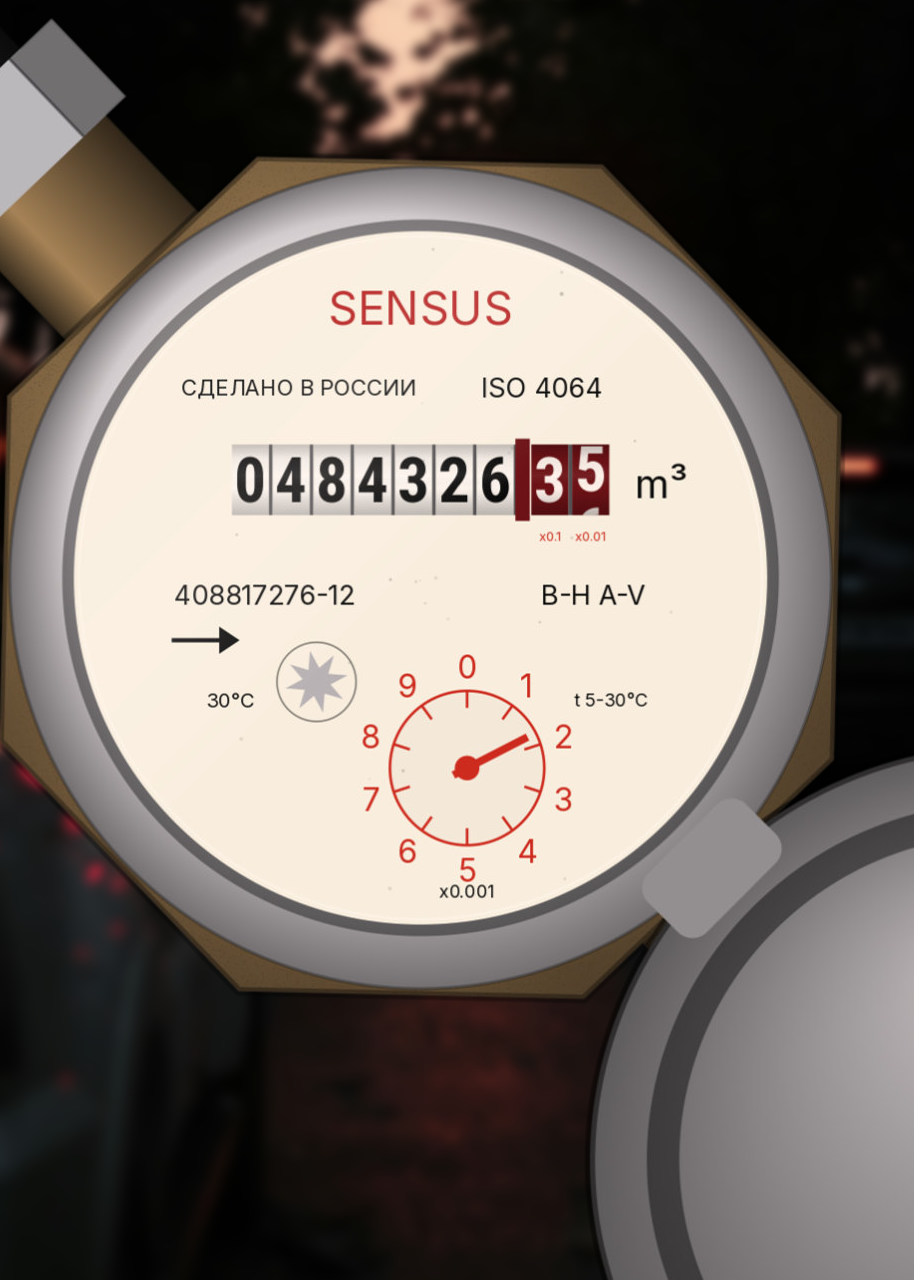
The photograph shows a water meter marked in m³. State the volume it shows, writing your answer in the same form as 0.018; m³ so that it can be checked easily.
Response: 484326.351; m³
